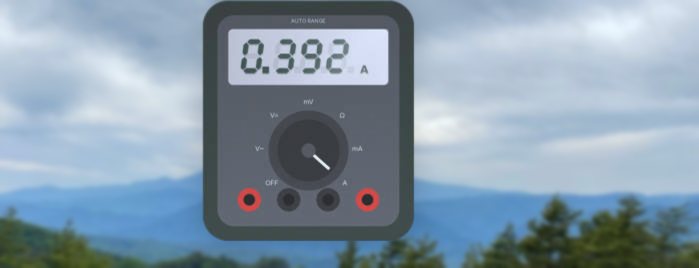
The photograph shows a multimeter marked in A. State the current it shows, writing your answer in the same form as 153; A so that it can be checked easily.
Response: 0.392; A
